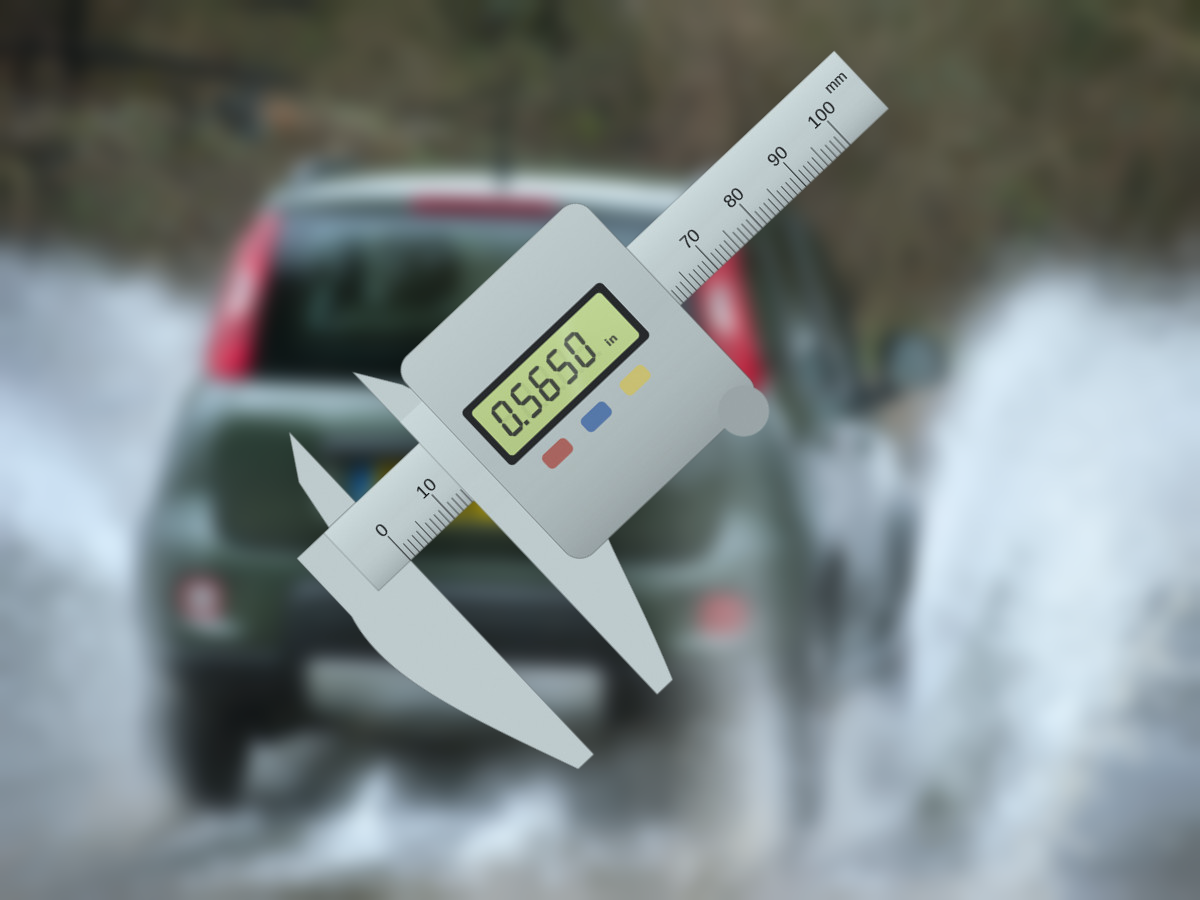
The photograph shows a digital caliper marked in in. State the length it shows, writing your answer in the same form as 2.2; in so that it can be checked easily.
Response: 0.5650; in
